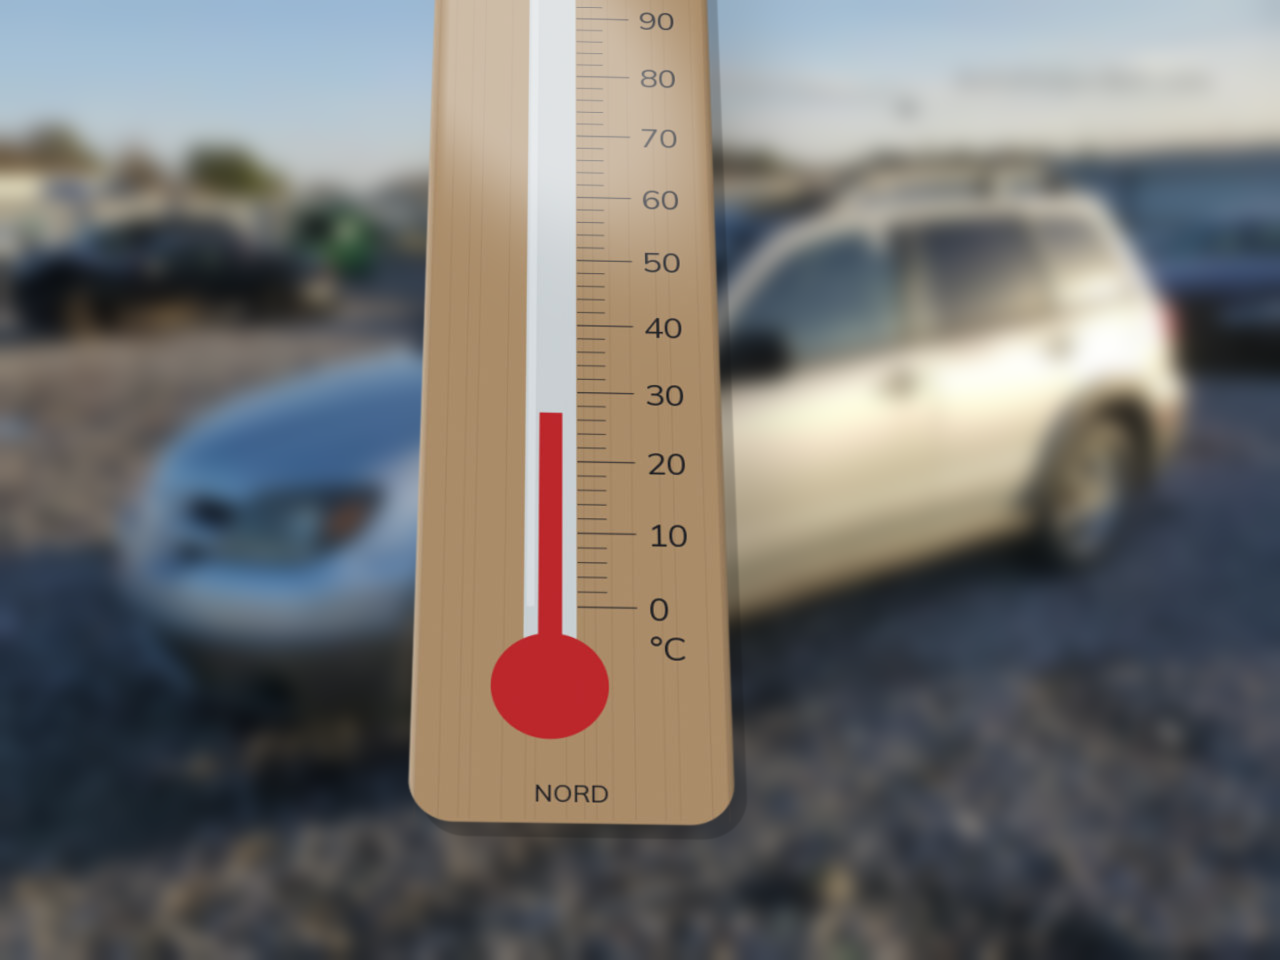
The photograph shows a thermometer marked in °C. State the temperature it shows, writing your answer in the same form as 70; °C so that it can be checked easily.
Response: 27; °C
